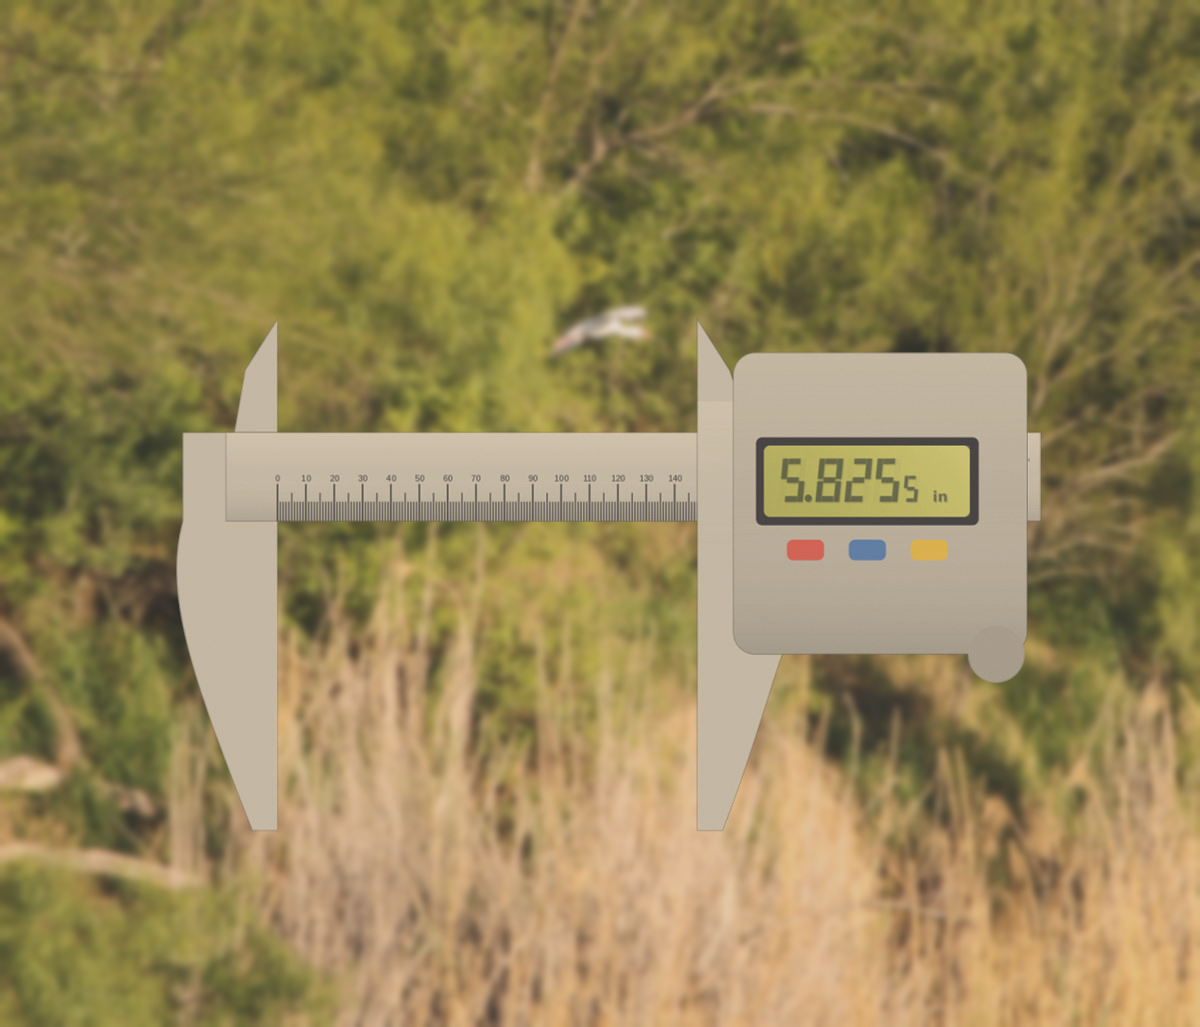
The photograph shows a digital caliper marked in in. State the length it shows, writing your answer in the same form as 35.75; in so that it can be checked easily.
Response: 5.8255; in
